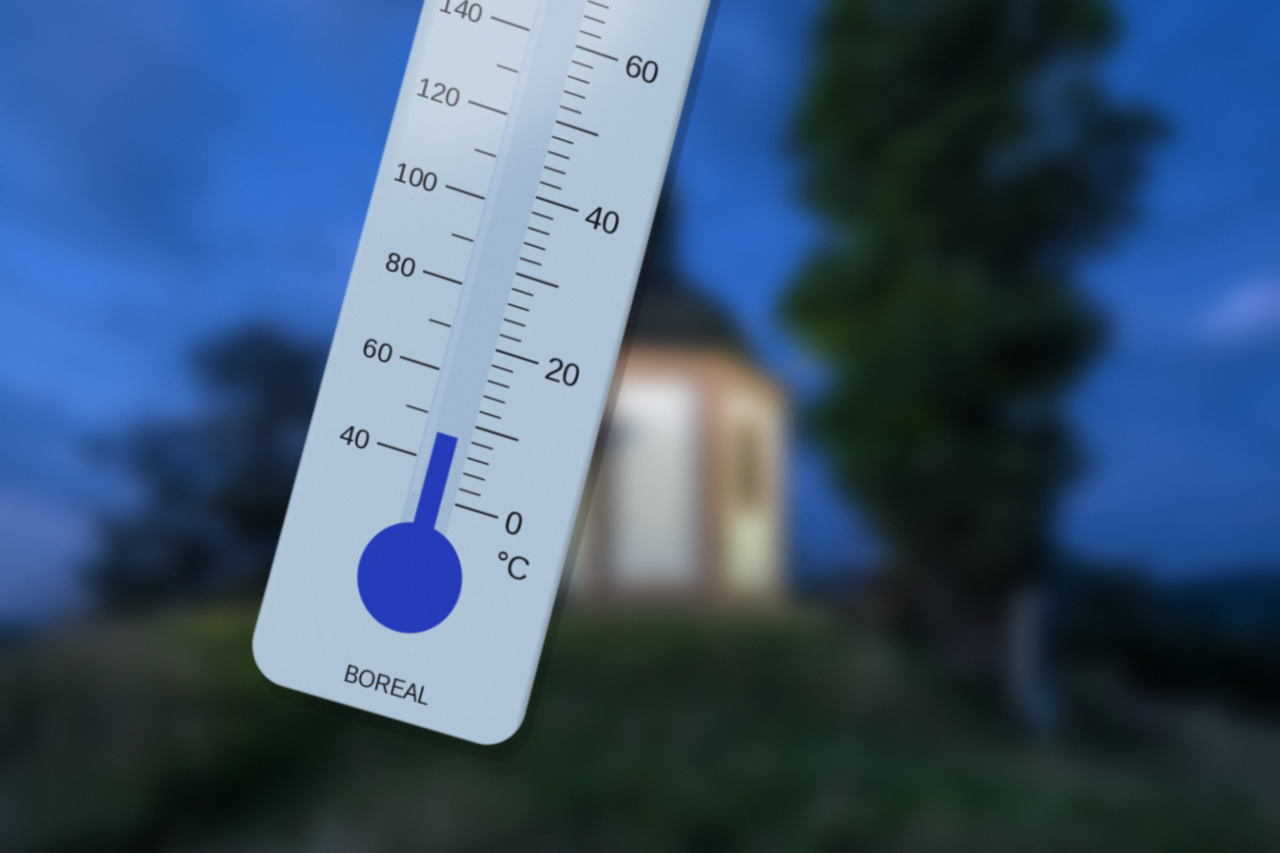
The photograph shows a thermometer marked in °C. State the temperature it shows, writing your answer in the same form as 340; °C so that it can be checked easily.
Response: 8; °C
